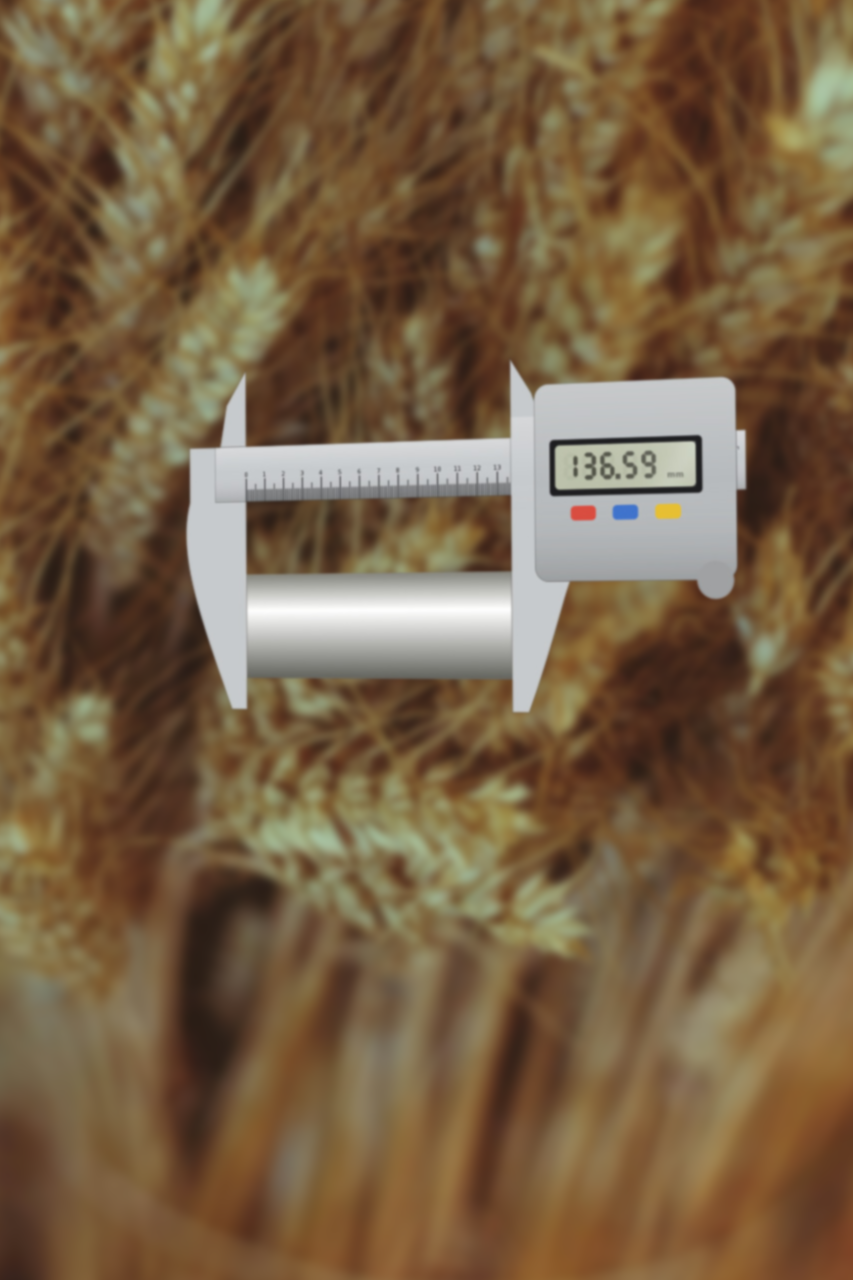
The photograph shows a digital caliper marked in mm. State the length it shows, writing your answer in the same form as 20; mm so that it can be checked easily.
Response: 136.59; mm
